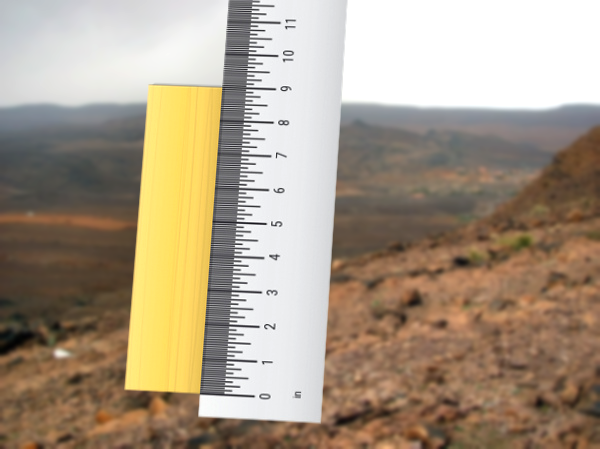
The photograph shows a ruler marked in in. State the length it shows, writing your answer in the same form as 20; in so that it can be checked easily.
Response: 9; in
